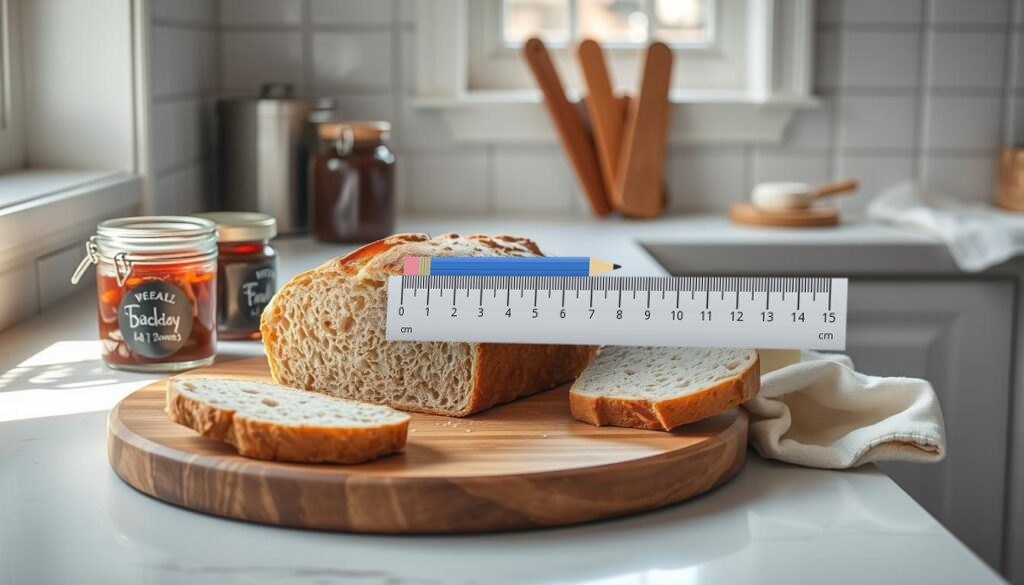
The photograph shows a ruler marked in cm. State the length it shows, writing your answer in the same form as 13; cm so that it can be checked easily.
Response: 8; cm
